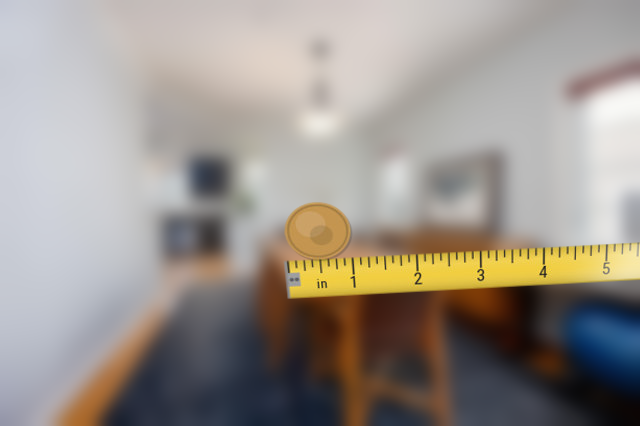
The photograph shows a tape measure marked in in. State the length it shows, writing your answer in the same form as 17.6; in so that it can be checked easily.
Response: 1; in
